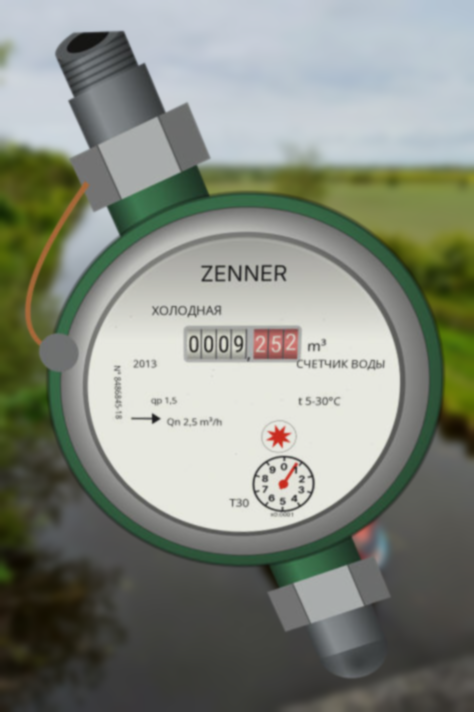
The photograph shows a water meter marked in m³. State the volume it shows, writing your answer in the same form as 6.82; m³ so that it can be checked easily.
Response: 9.2520; m³
